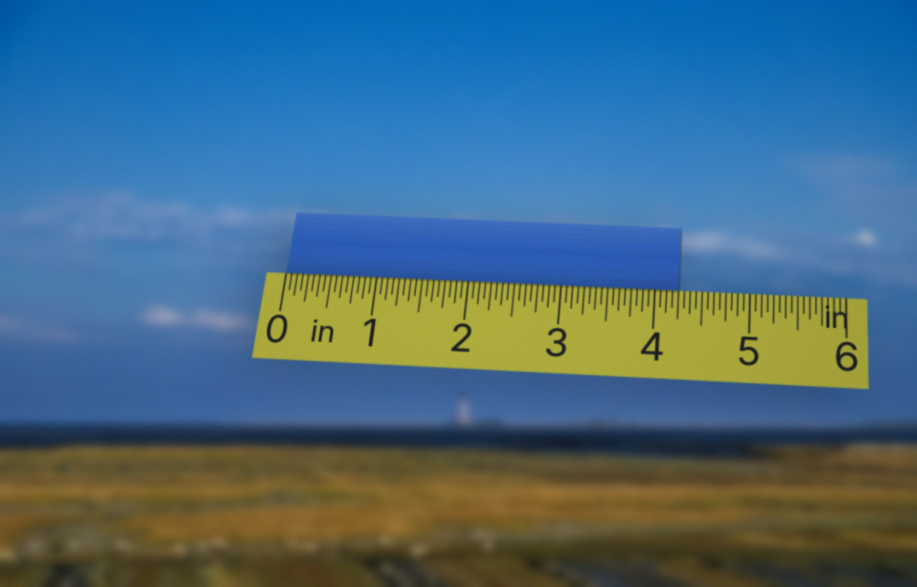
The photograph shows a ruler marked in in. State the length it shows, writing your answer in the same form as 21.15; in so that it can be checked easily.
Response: 4.25; in
